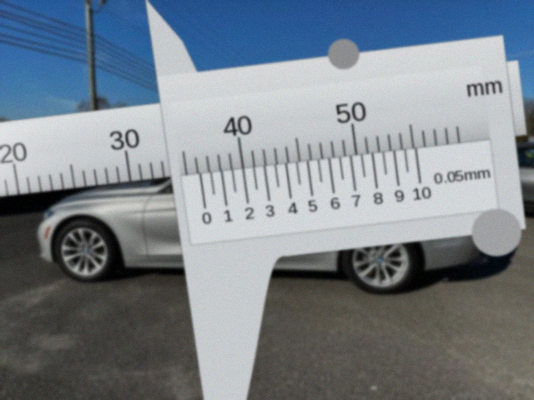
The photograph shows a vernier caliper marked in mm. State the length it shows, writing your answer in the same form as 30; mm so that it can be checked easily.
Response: 36.2; mm
